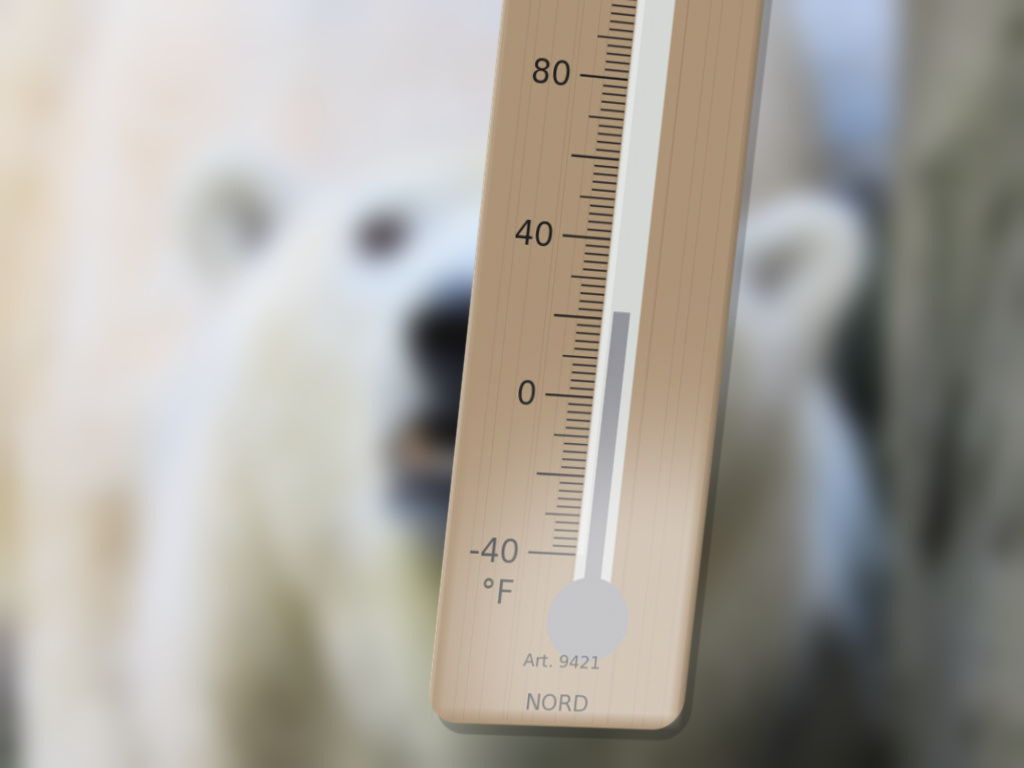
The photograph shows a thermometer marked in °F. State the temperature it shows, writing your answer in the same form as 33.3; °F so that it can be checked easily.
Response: 22; °F
